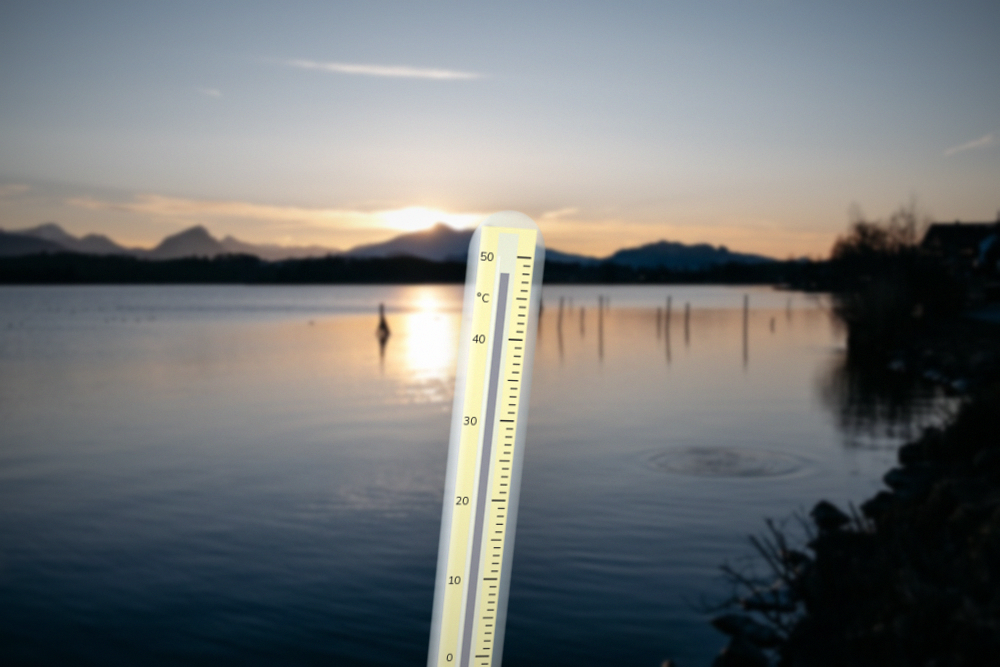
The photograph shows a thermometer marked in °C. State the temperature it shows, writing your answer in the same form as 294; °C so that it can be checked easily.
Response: 48; °C
